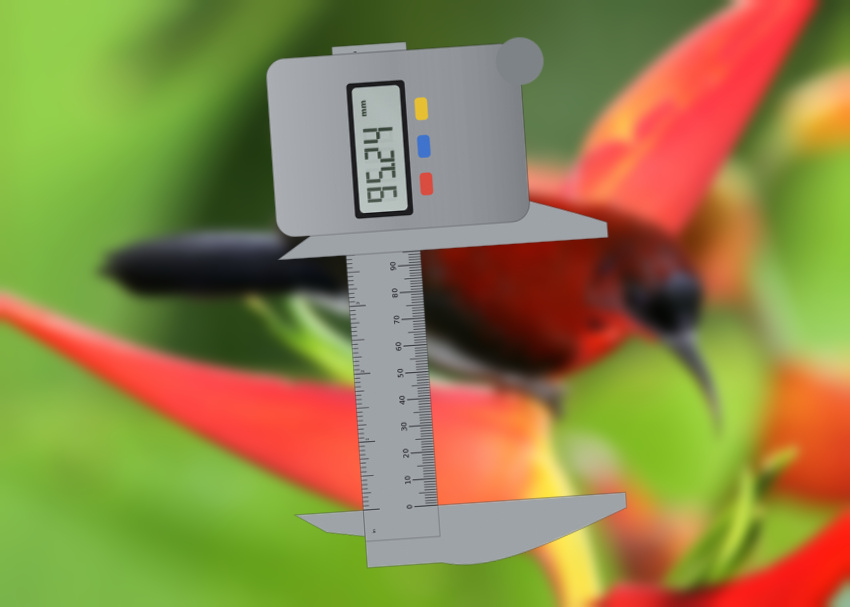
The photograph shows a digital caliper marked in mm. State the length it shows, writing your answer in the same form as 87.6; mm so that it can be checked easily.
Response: 95.24; mm
